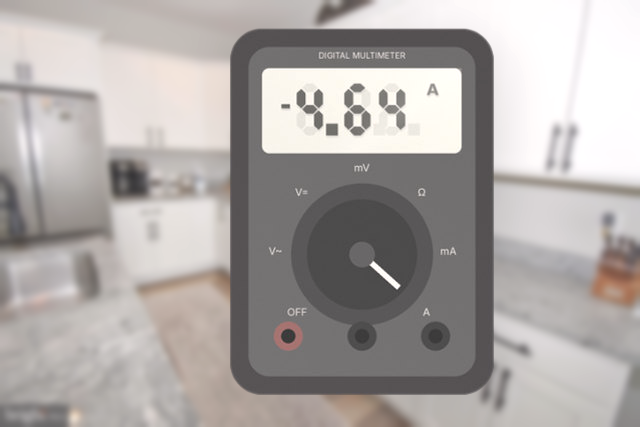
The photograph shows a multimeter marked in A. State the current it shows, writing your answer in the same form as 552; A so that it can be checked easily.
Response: -4.64; A
